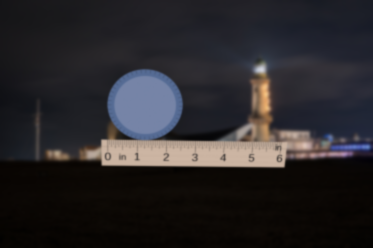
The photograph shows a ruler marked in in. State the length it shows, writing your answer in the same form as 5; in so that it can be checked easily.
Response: 2.5; in
